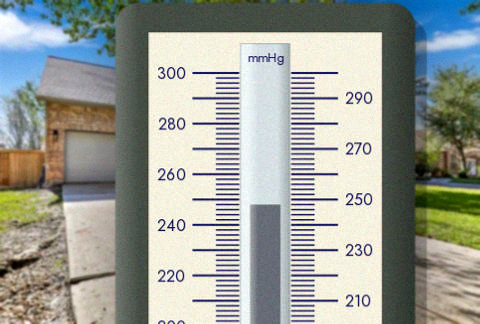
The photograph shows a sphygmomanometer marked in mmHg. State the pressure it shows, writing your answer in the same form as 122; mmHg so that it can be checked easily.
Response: 248; mmHg
